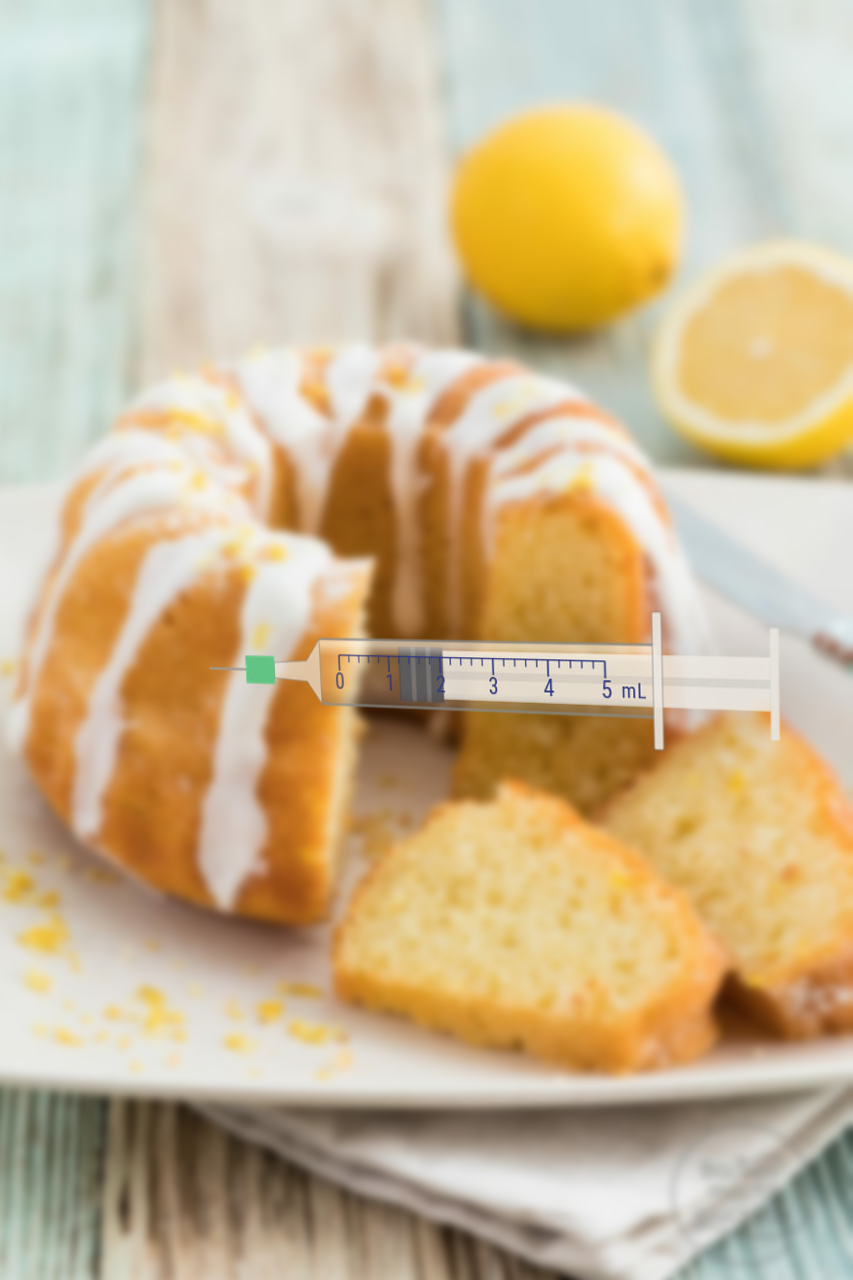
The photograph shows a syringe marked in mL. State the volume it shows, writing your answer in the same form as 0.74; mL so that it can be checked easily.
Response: 1.2; mL
